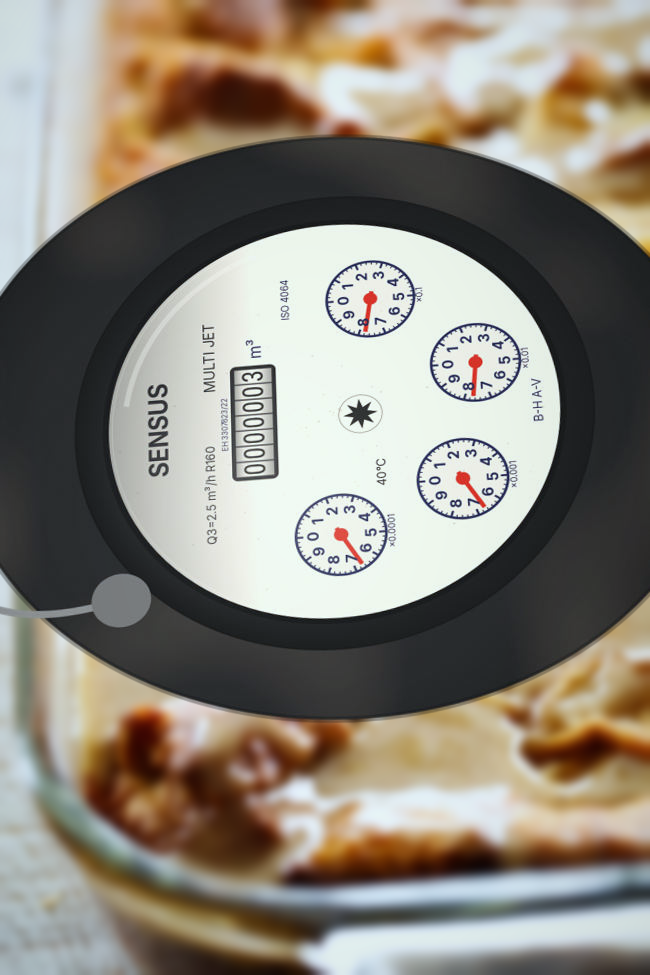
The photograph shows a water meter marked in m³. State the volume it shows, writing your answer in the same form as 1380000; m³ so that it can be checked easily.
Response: 3.7766; m³
